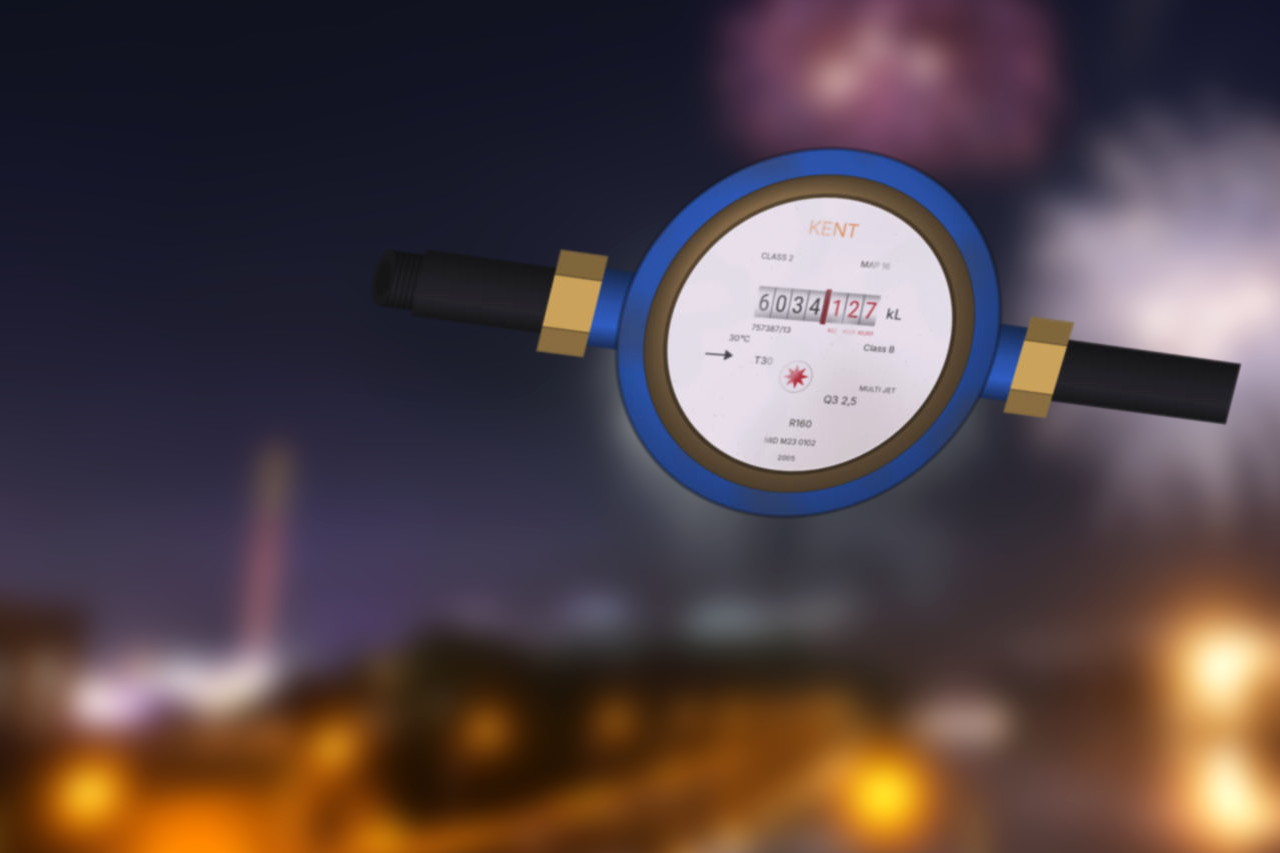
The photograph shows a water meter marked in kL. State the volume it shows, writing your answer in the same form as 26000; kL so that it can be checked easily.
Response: 6034.127; kL
